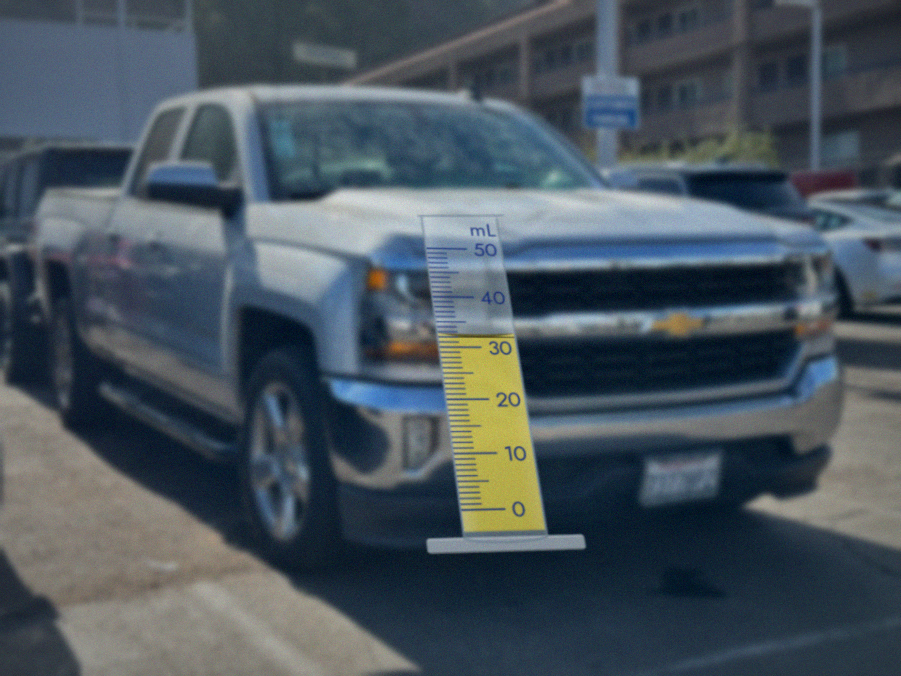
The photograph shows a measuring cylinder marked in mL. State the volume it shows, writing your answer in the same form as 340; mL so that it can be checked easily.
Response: 32; mL
